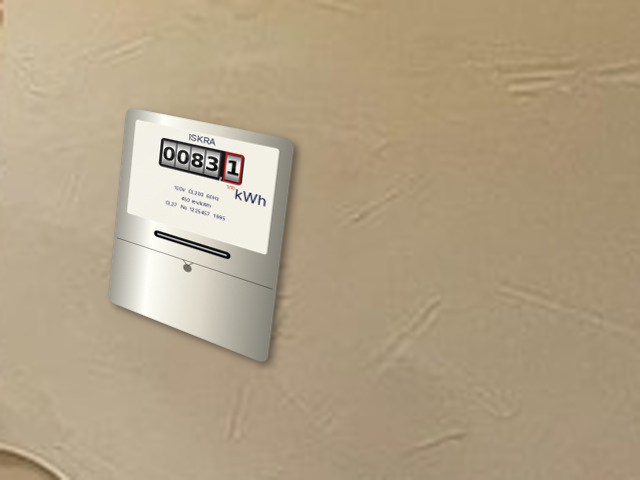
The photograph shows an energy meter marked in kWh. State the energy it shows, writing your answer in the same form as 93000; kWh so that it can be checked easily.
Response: 83.1; kWh
